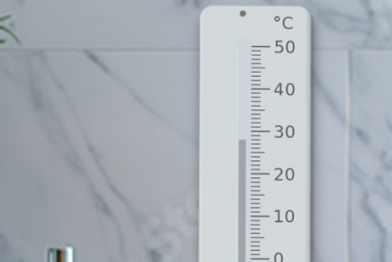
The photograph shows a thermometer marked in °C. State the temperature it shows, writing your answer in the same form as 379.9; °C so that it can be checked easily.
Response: 28; °C
